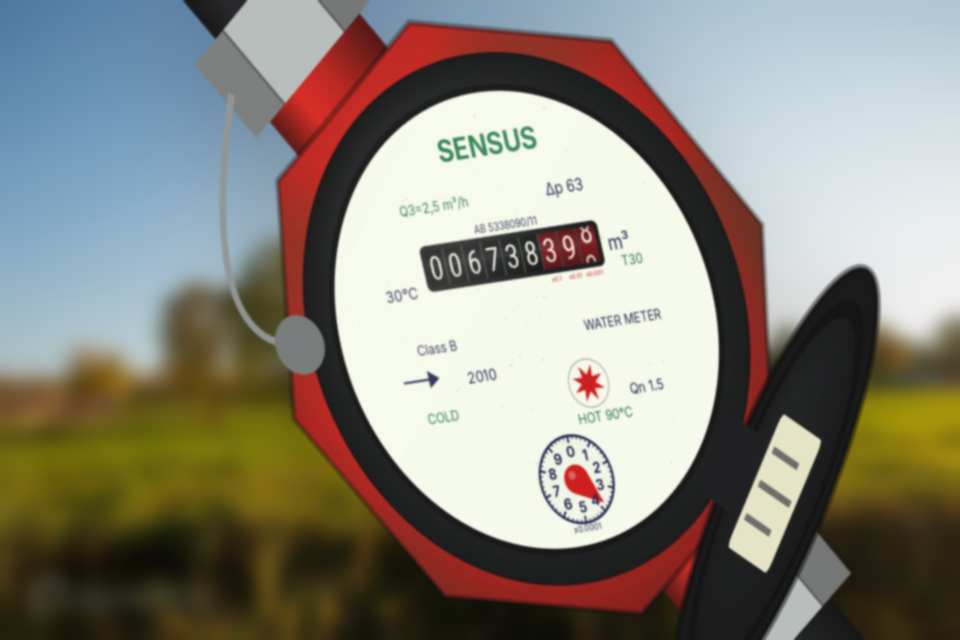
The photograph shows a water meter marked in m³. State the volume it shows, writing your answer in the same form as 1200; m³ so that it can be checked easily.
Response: 6738.3983; m³
